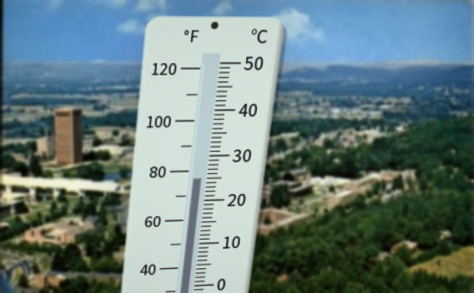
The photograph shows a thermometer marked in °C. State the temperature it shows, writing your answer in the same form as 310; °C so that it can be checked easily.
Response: 25; °C
